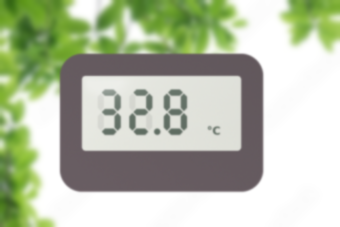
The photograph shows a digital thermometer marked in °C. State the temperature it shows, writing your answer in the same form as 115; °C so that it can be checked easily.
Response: 32.8; °C
